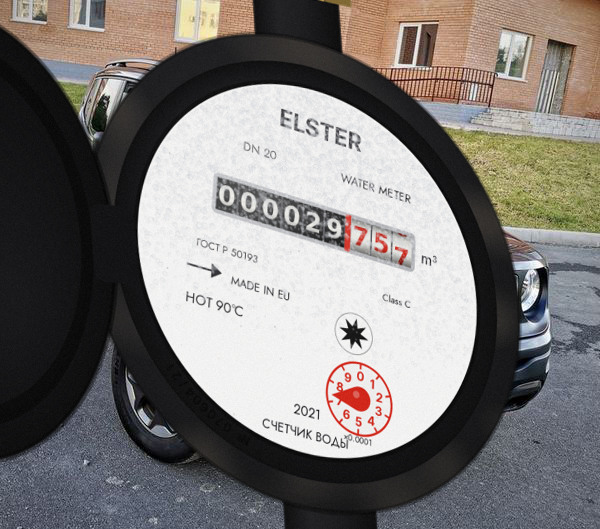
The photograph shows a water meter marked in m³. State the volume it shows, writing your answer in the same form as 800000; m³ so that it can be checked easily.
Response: 29.7567; m³
